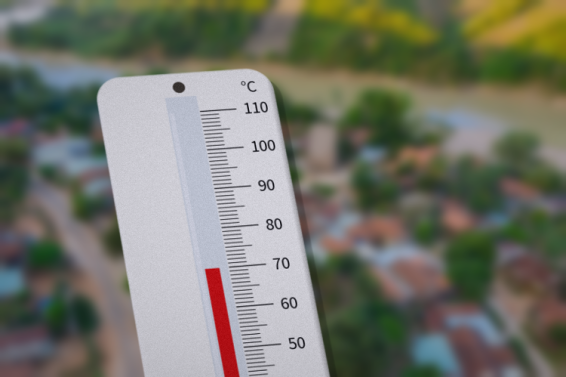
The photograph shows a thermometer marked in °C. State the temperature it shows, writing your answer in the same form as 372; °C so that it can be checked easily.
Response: 70; °C
